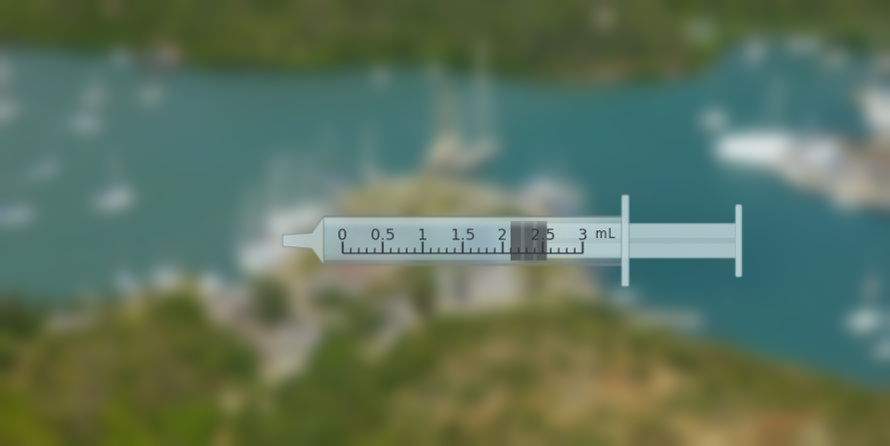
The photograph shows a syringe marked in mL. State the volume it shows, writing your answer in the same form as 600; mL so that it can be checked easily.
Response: 2.1; mL
